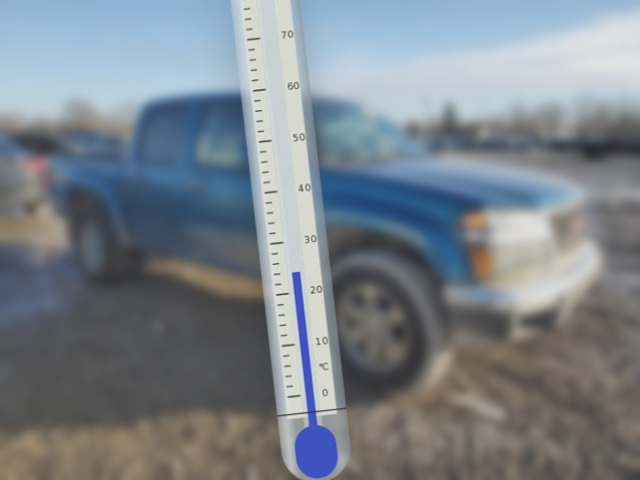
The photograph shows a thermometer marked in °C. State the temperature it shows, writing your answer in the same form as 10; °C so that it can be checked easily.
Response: 24; °C
